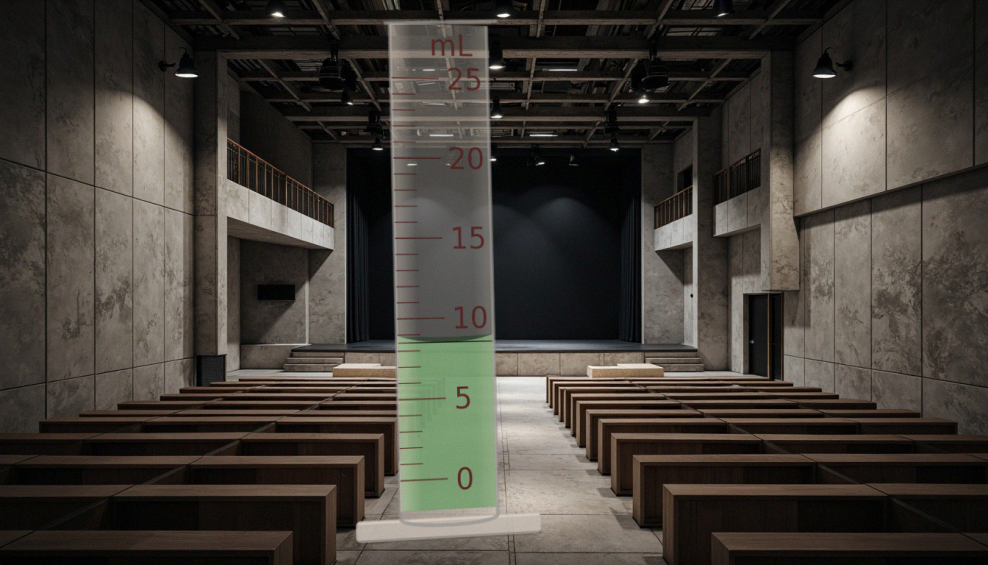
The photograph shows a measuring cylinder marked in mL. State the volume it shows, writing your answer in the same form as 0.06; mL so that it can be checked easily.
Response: 8.5; mL
